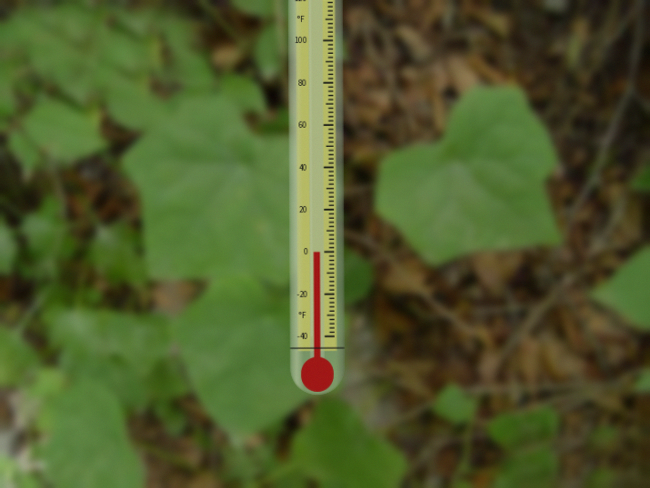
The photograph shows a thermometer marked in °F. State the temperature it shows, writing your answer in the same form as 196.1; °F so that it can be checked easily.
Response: 0; °F
